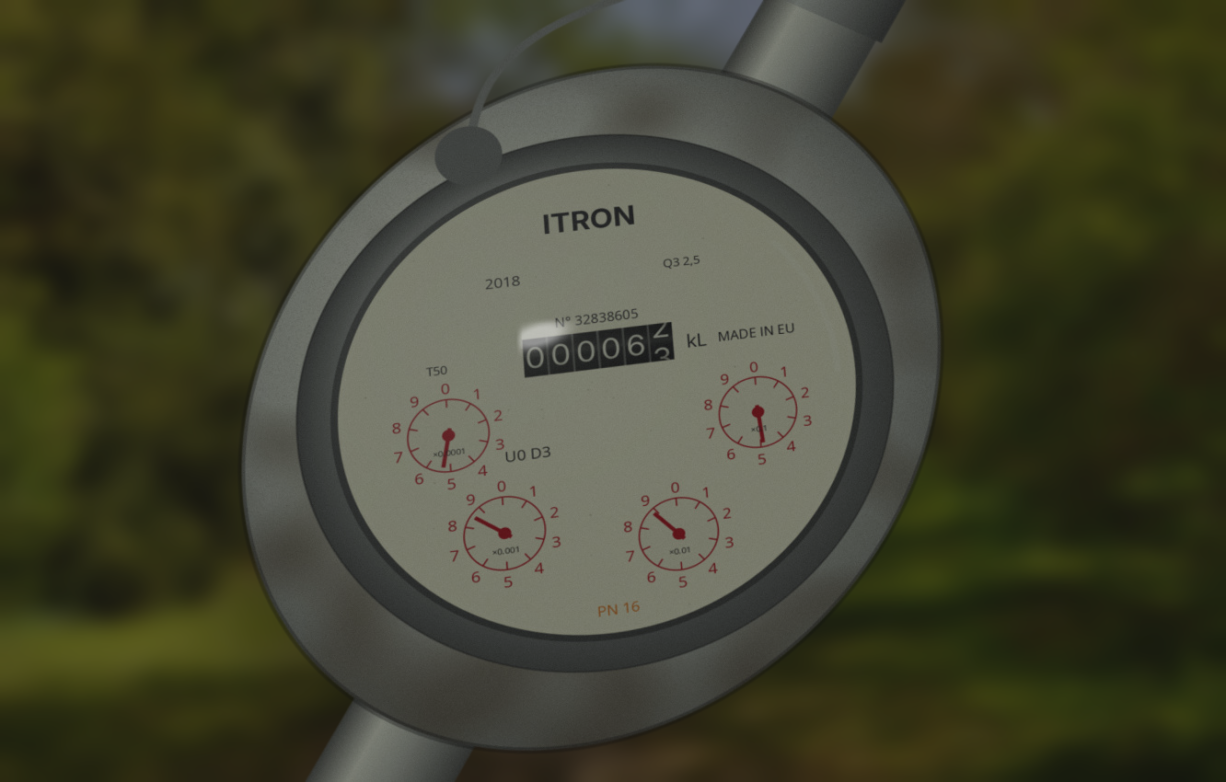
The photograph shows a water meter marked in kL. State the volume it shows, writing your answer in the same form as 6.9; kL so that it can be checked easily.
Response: 62.4885; kL
